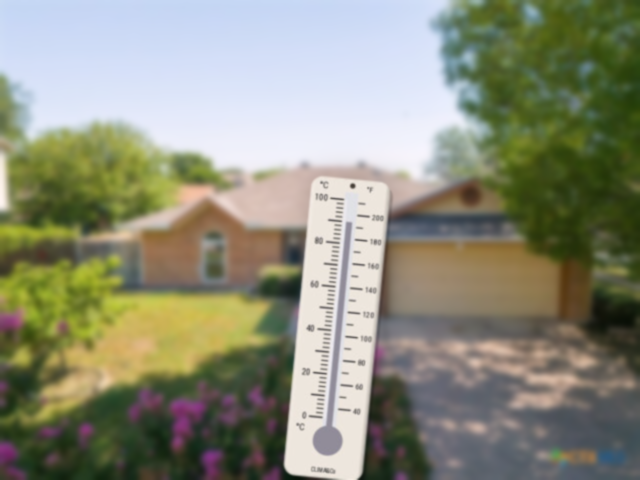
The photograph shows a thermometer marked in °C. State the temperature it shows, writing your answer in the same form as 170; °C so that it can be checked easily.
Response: 90; °C
